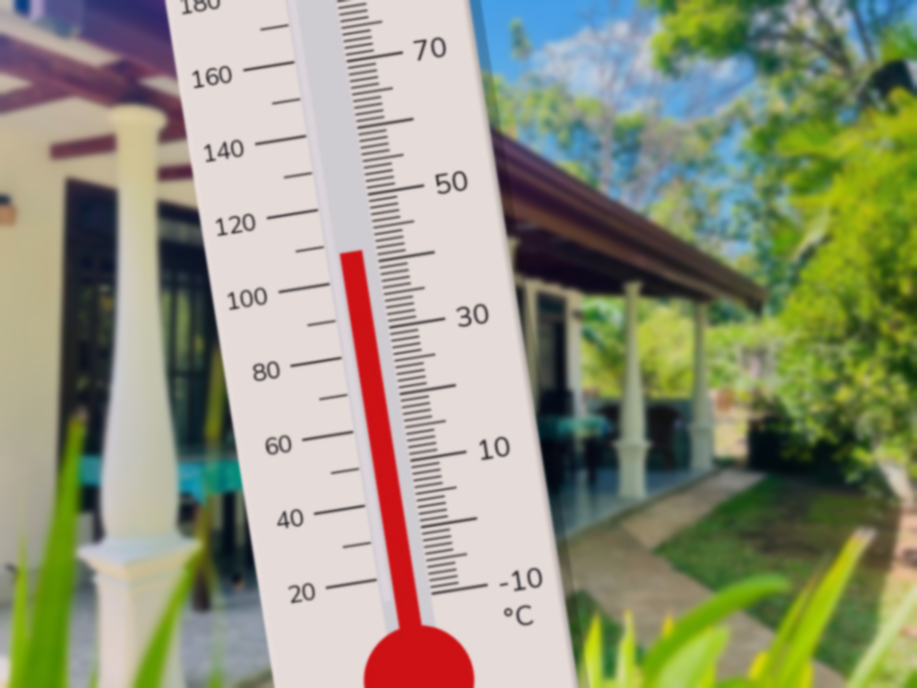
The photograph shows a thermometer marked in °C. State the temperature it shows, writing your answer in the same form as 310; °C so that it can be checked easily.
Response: 42; °C
